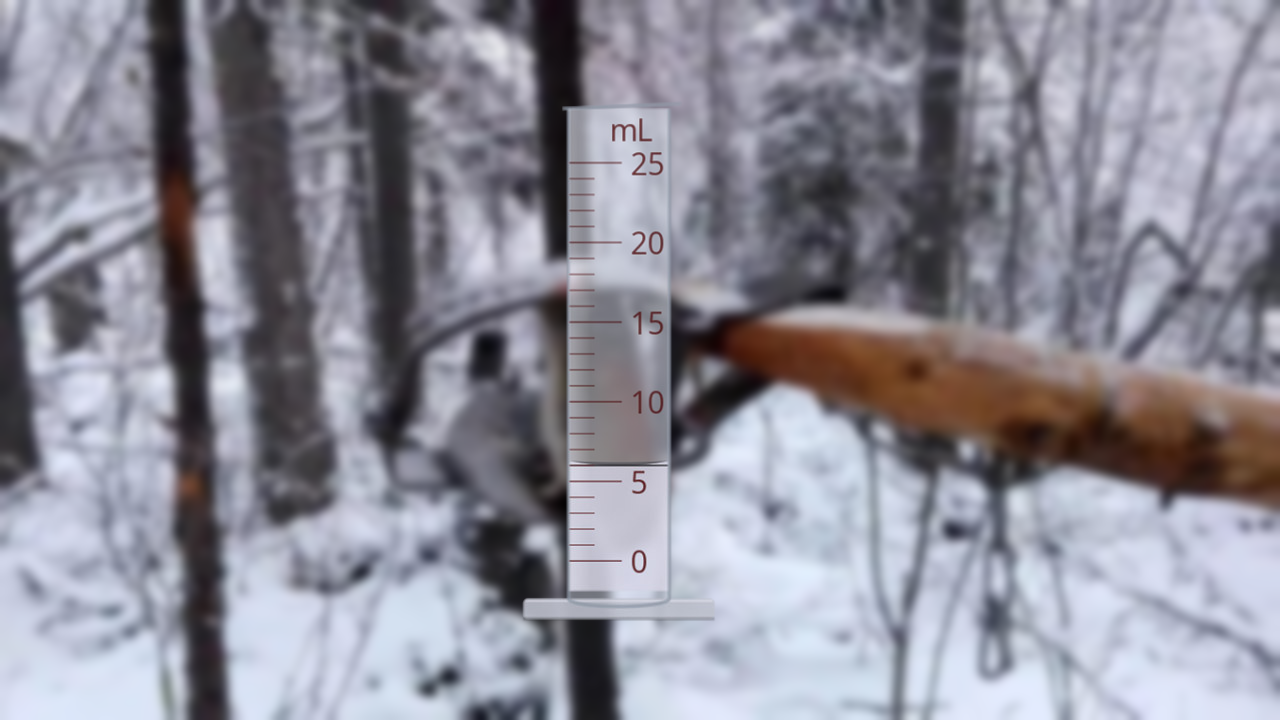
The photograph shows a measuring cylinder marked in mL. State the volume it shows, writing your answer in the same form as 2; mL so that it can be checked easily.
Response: 6; mL
